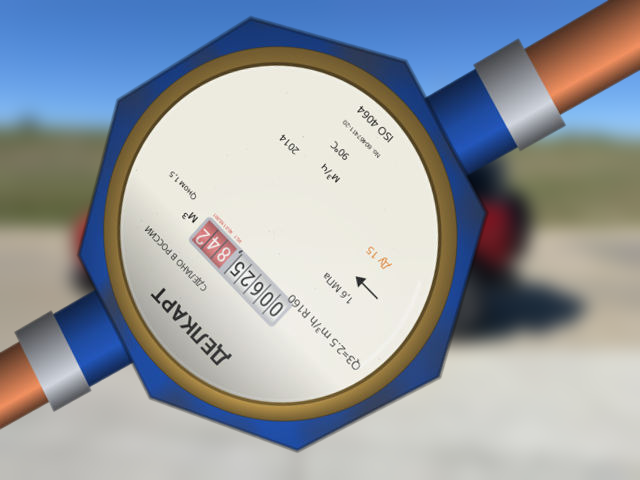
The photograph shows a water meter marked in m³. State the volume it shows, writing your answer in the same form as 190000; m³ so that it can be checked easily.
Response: 625.842; m³
